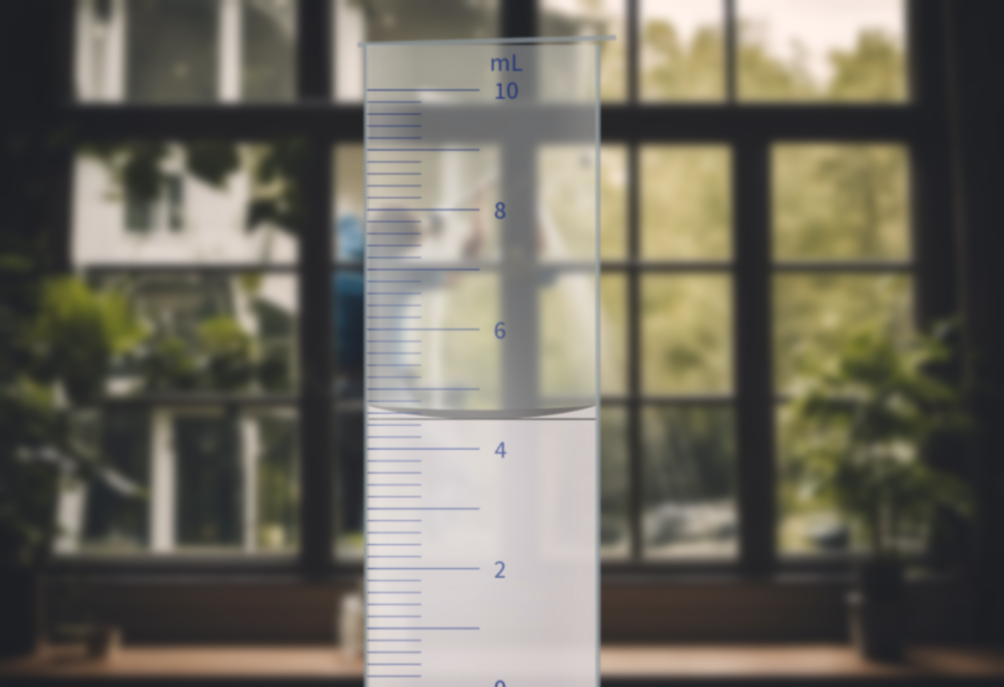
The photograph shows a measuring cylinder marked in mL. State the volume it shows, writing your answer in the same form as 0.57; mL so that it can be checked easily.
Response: 4.5; mL
